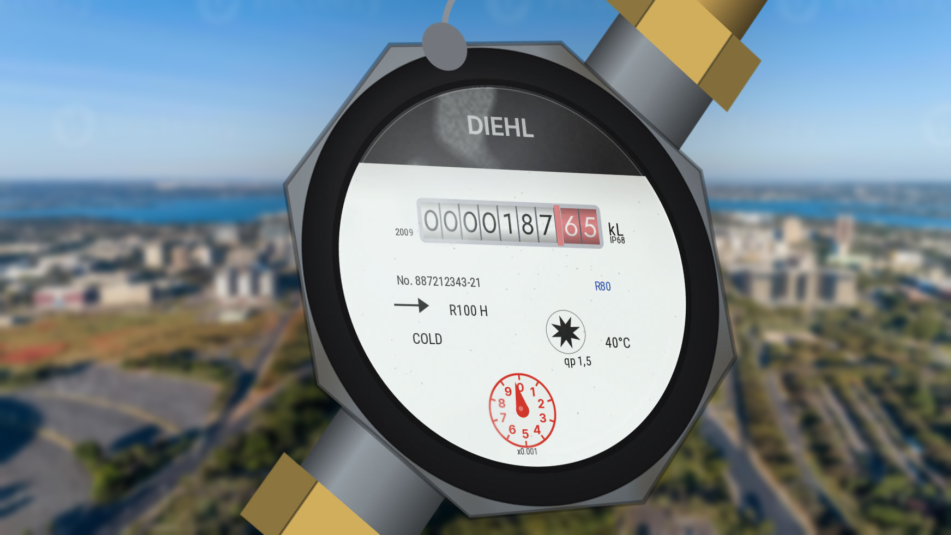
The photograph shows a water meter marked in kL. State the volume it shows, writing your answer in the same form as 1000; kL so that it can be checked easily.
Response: 187.649; kL
